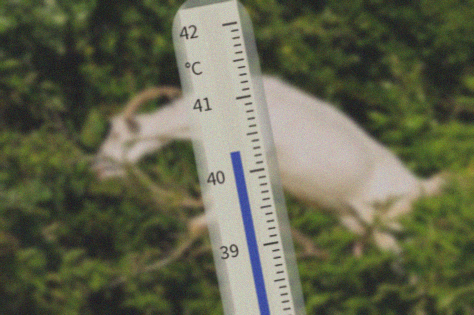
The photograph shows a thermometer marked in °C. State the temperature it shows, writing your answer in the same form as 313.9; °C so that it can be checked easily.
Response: 40.3; °C
